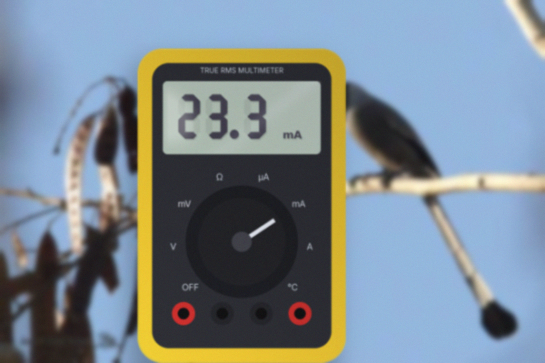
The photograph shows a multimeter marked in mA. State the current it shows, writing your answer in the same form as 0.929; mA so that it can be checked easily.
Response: 23.3; mA
